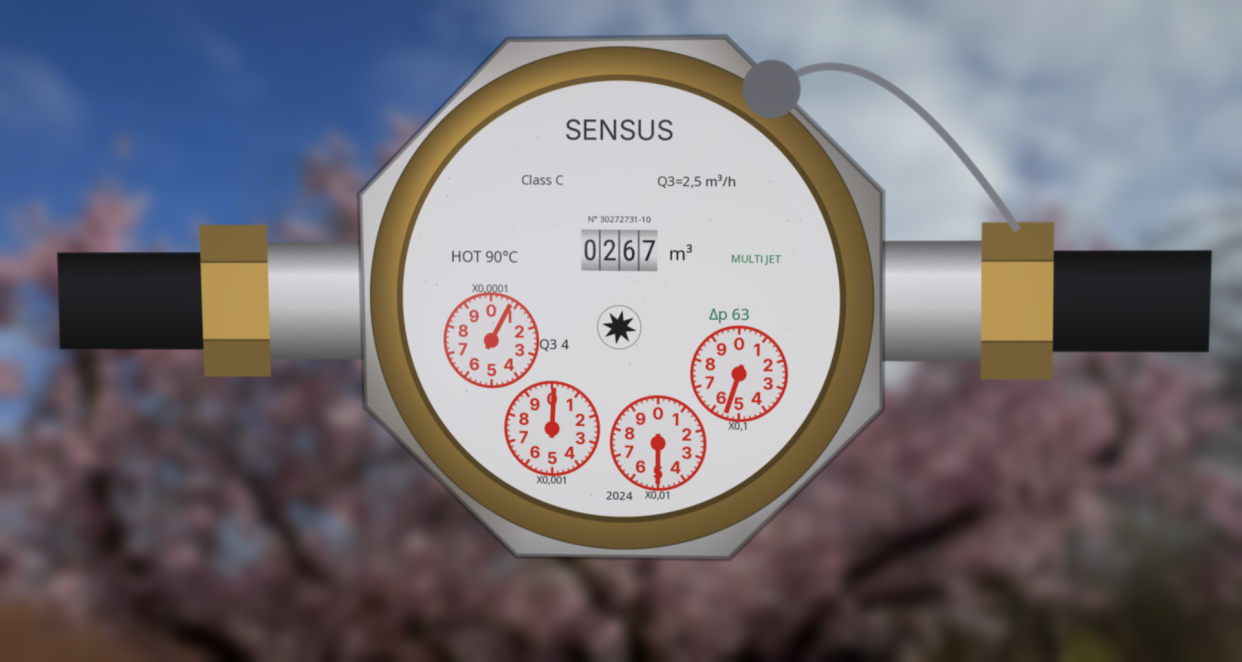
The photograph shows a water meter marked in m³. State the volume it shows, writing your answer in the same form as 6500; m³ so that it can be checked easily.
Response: 267.5500; m³
